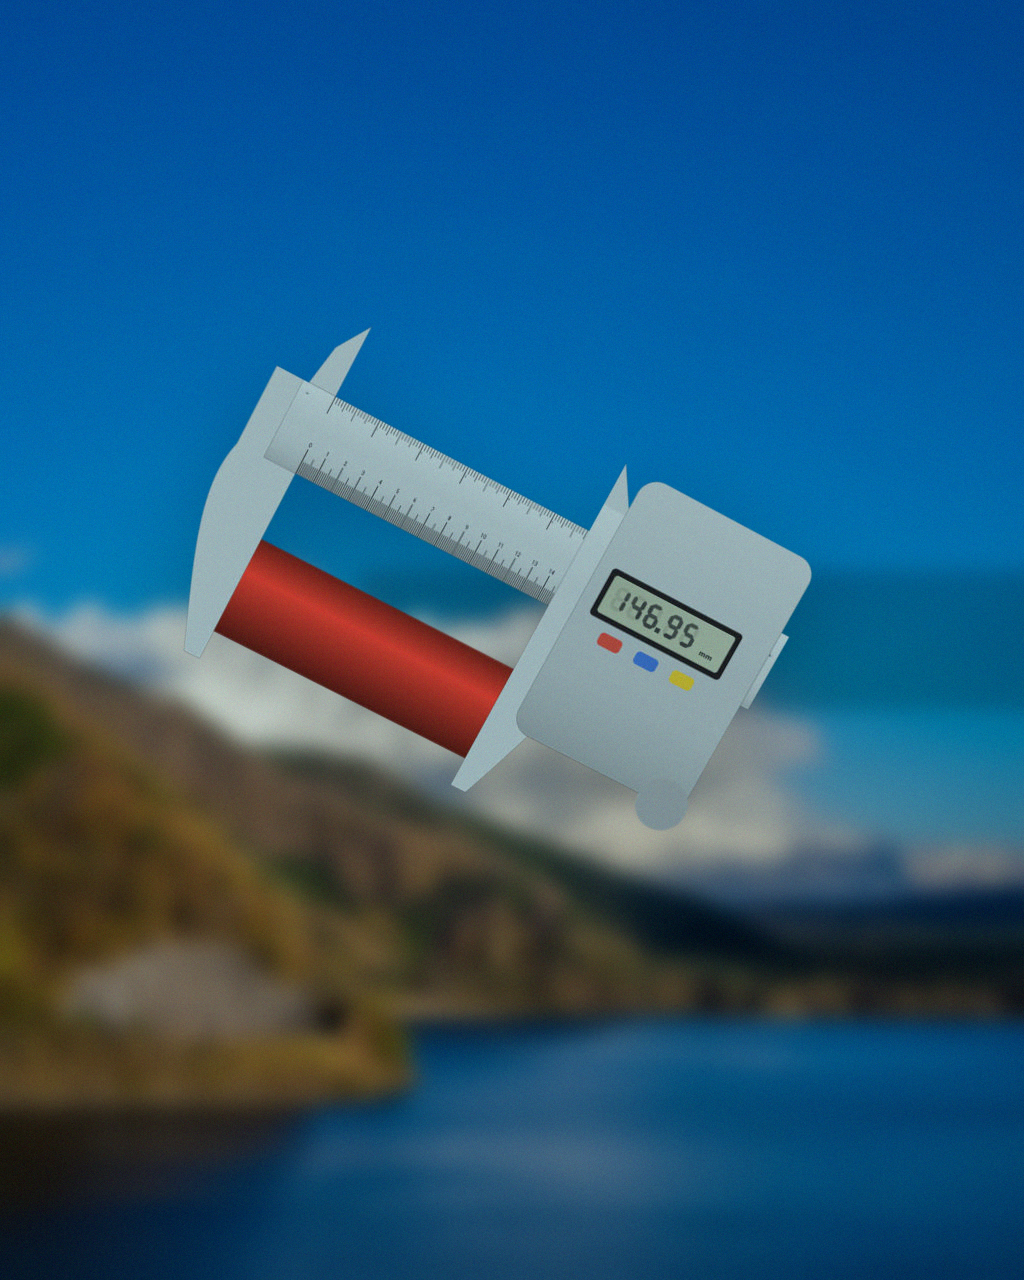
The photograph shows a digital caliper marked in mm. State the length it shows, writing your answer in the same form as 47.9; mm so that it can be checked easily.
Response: 146.95; mm
